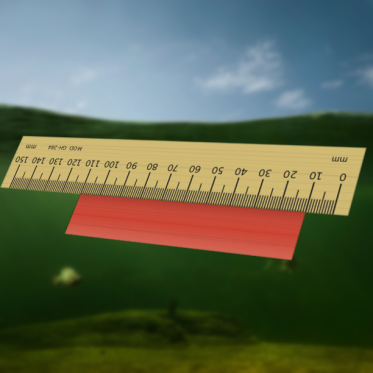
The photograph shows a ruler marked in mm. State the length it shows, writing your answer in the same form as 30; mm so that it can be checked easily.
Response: 100; mm
